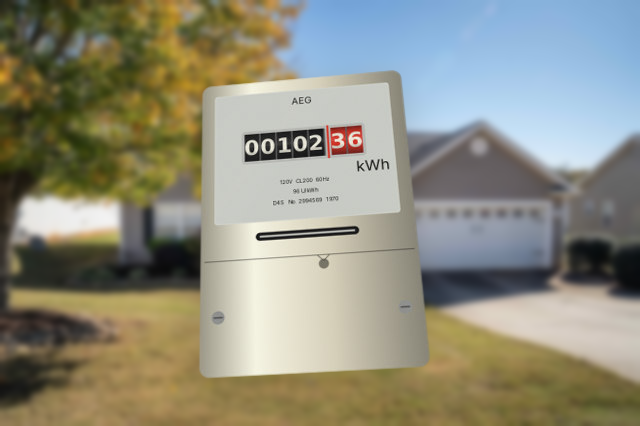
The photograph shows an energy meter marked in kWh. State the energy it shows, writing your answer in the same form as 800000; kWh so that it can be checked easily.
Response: 102.36; kWh
